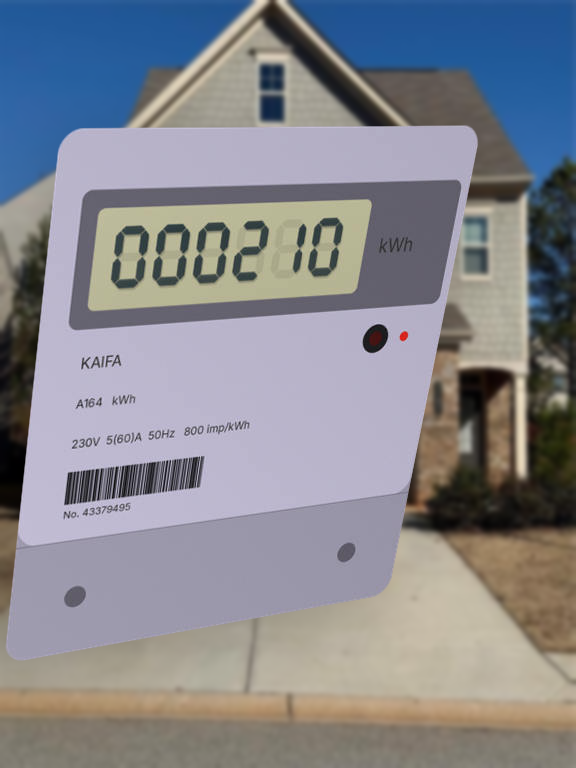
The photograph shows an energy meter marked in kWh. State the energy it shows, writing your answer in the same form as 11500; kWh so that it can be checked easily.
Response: 210; kWh
